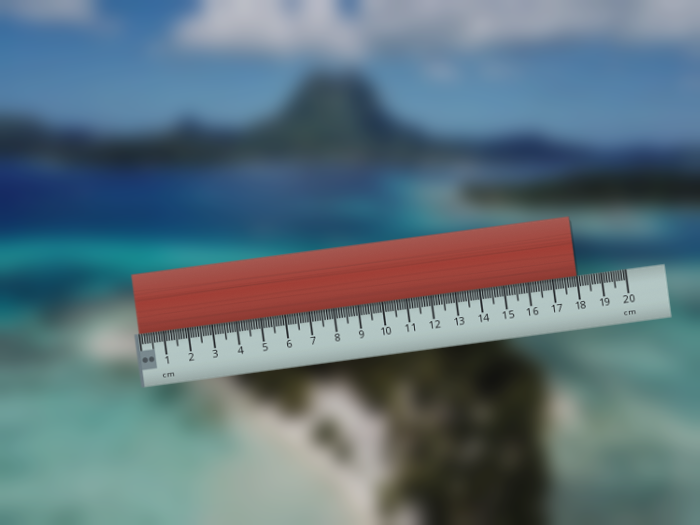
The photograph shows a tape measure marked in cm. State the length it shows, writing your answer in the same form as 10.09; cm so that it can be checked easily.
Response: 18; cm
